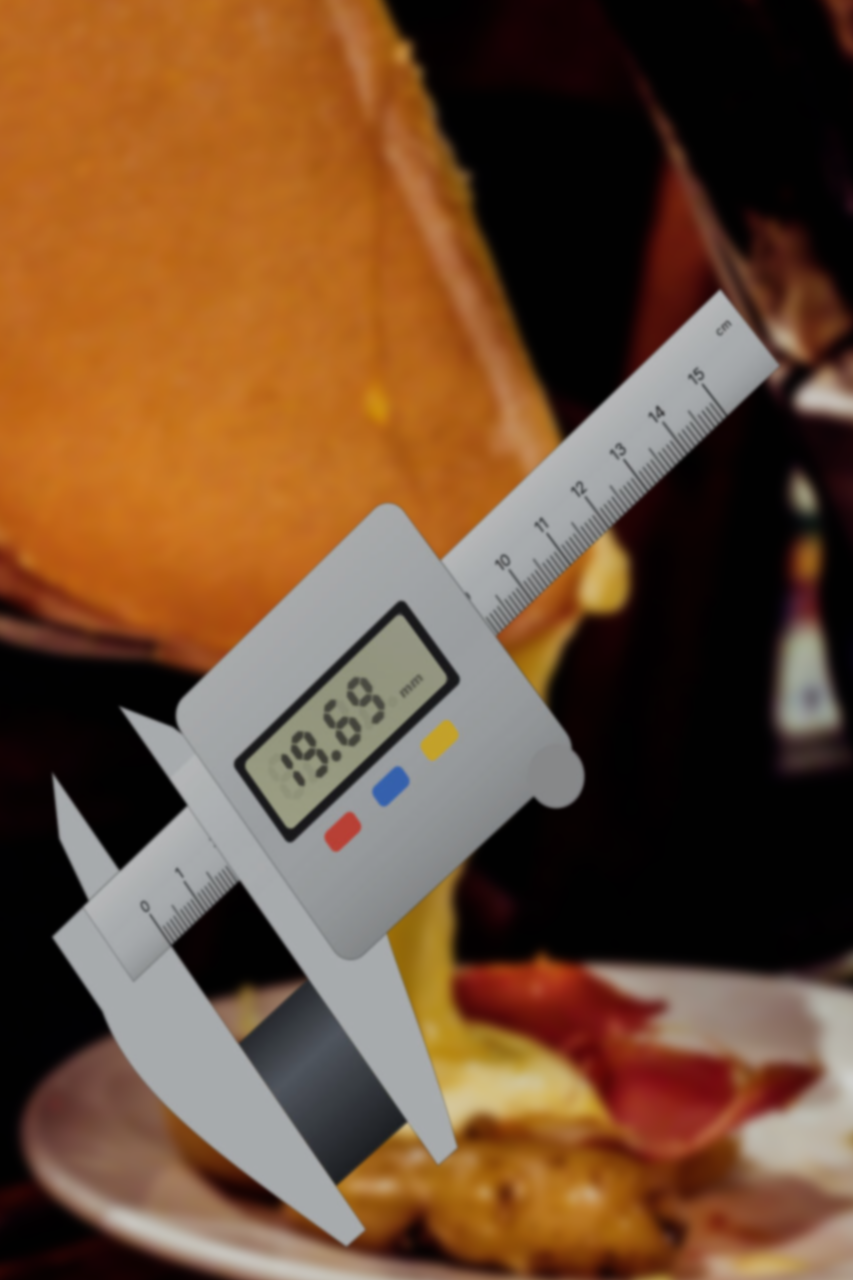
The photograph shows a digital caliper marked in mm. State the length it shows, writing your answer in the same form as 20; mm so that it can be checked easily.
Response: 19.69; mm
